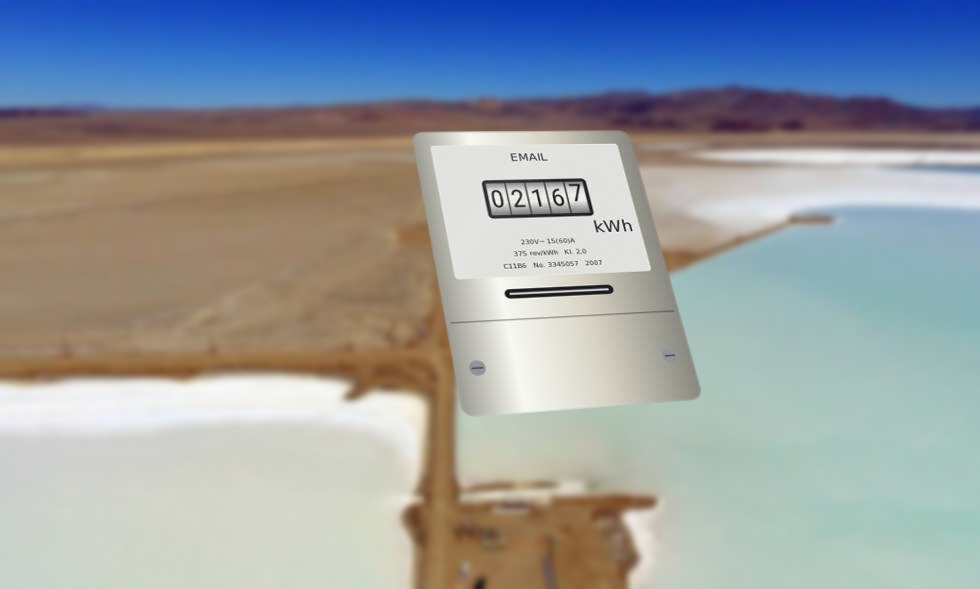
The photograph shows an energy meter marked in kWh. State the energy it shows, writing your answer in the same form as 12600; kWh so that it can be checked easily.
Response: 2167; kWh
